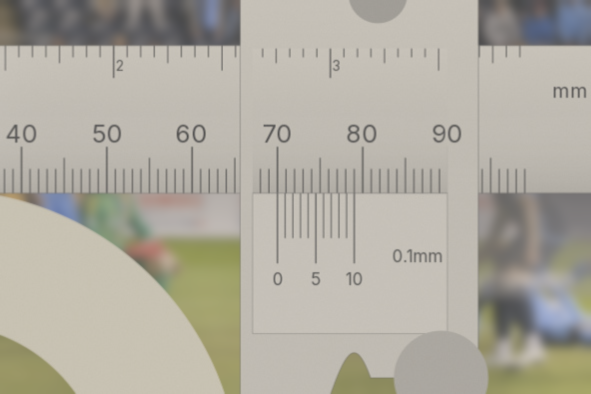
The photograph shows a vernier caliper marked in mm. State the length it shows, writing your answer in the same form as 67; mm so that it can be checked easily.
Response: 70.0; mm
